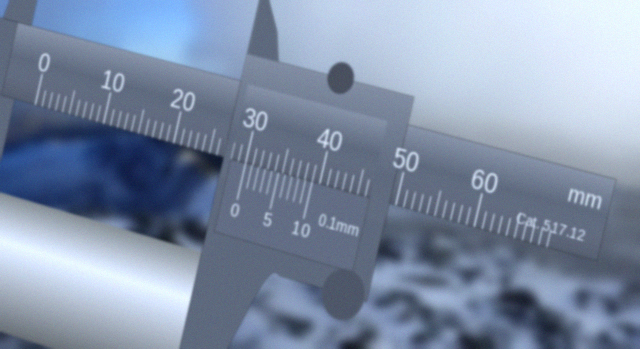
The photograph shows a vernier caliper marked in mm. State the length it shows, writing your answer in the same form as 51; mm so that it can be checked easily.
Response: 30.0; mm
